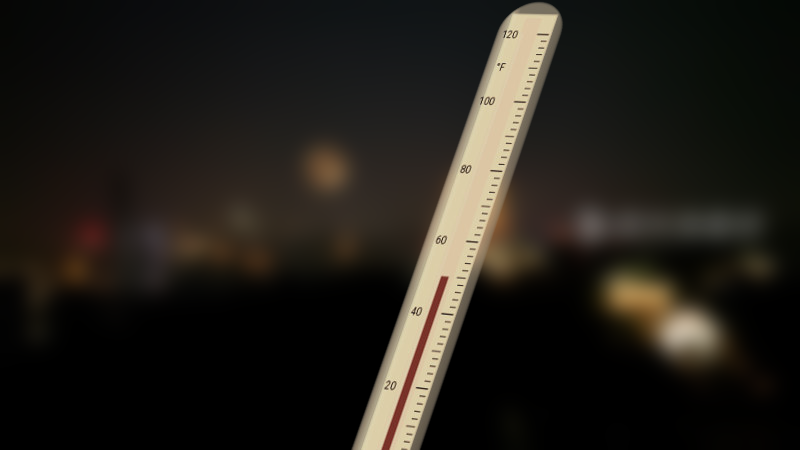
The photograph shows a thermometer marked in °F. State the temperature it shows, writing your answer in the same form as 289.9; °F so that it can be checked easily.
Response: 50; °F
